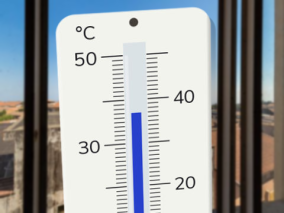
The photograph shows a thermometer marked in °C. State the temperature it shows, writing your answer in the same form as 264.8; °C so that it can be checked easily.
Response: 37; °C
